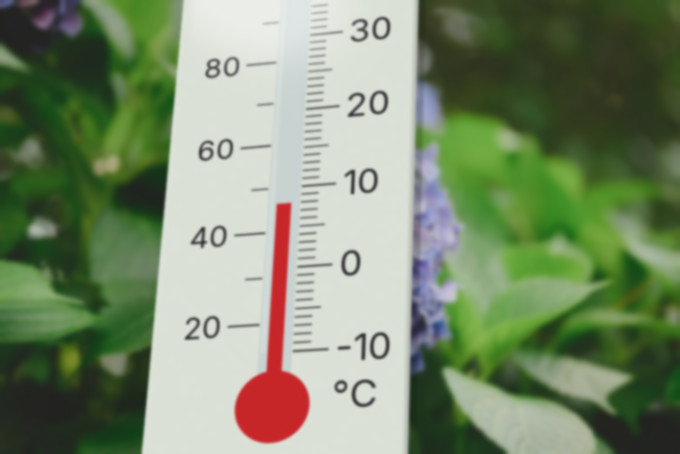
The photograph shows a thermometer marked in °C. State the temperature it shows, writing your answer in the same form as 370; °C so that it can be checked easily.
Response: 8; °C
